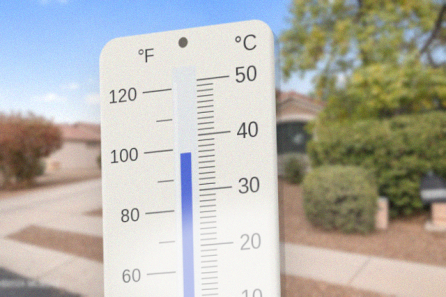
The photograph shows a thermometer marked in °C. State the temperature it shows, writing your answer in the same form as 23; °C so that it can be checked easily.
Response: 37; °C
